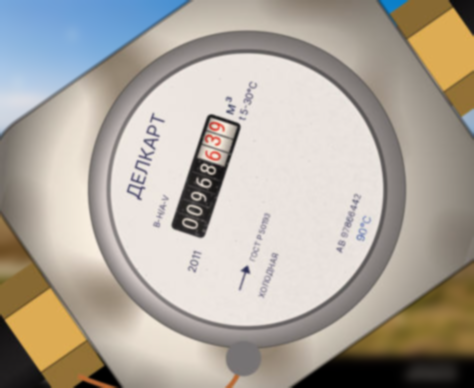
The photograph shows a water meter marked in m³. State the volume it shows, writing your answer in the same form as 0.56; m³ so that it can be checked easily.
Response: 968.639; m³
